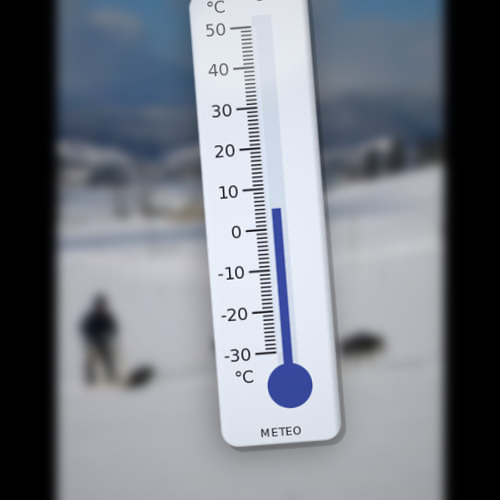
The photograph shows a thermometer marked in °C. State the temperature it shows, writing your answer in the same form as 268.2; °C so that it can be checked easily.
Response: 5; °C
